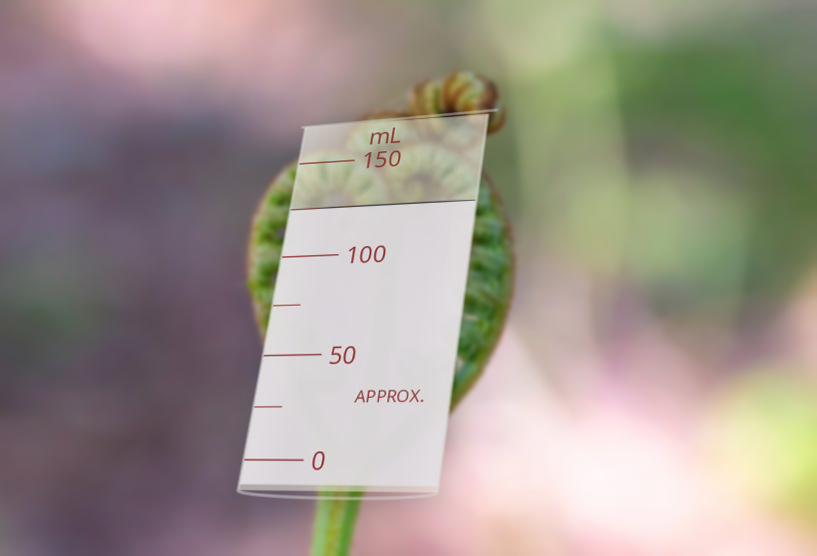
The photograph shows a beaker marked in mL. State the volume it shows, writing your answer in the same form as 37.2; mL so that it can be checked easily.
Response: 125; mL
